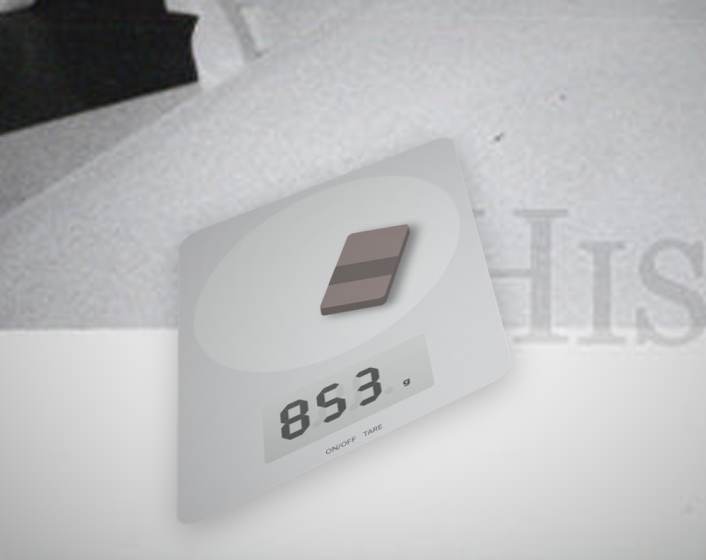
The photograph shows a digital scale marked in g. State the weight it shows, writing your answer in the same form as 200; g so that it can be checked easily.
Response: 853; g
